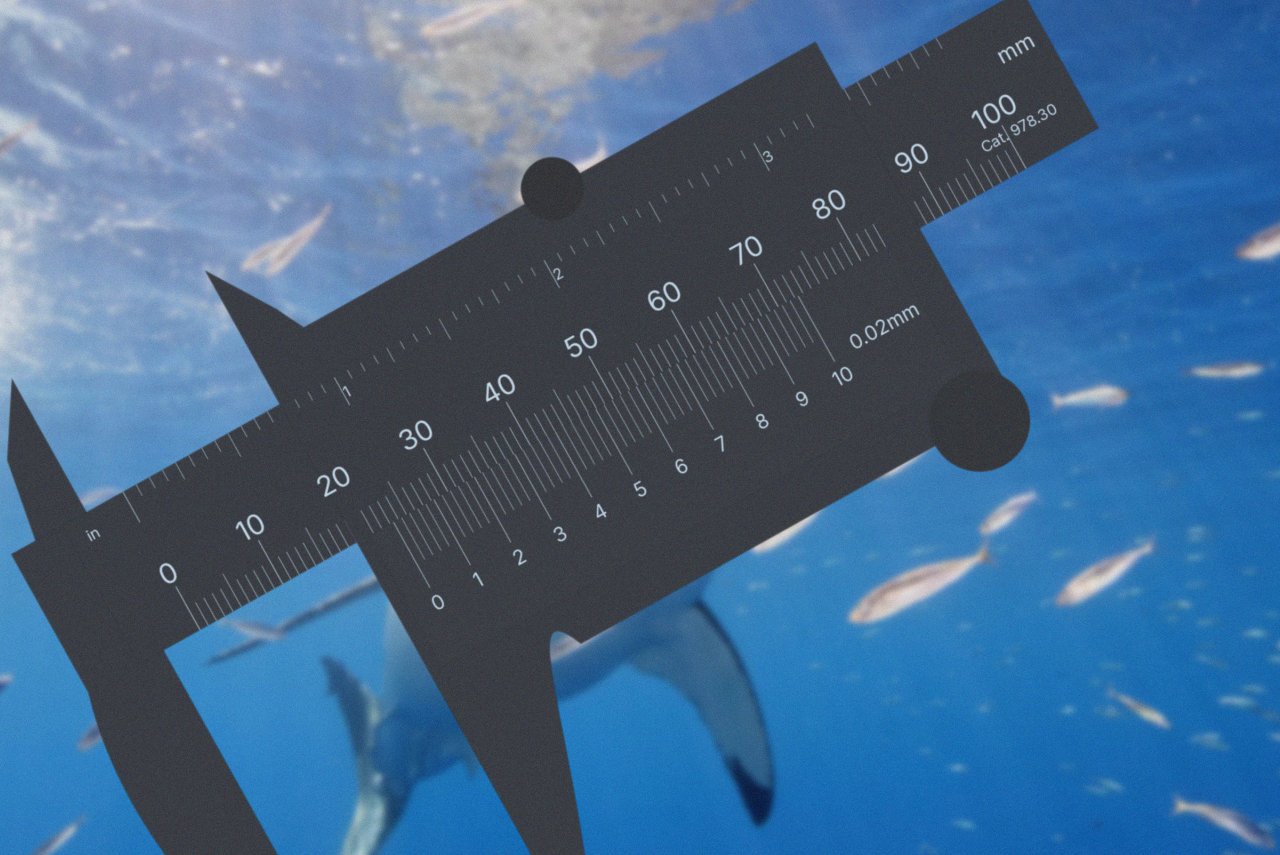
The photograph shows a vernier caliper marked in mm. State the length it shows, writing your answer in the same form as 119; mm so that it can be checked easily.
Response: 23.4; mm
